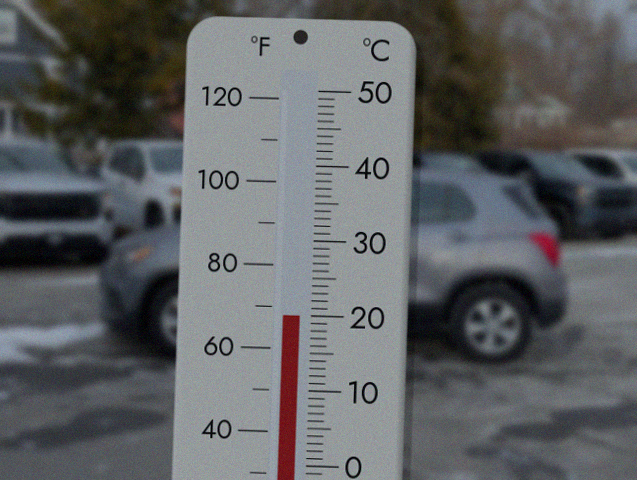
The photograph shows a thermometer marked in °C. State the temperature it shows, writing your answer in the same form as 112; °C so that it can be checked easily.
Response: 20; °C
